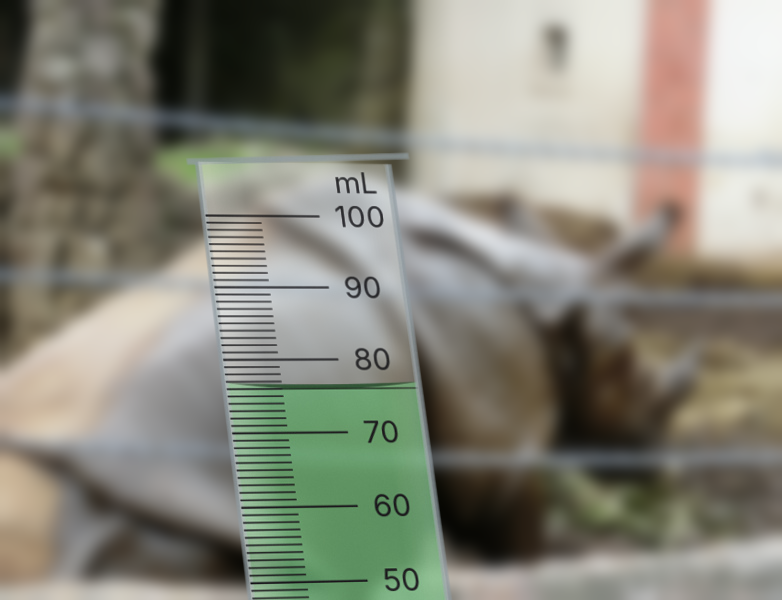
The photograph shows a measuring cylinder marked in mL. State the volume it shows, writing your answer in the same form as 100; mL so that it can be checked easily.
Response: 76; mL
